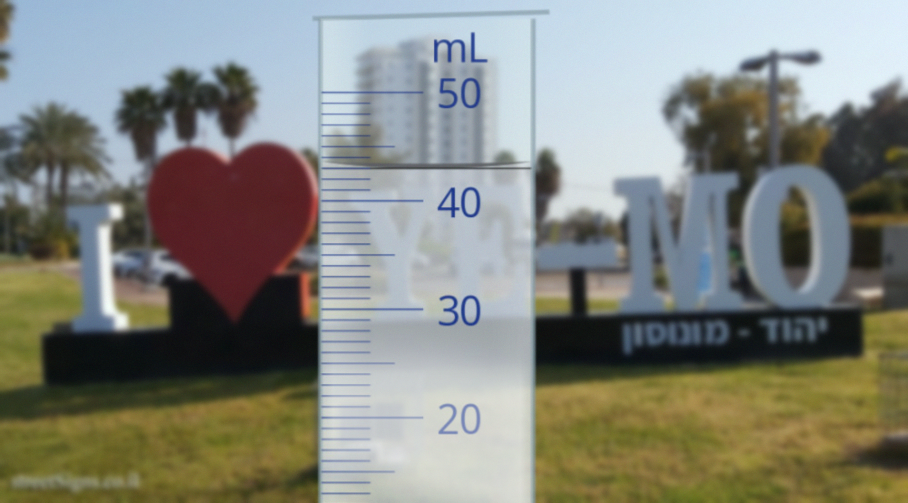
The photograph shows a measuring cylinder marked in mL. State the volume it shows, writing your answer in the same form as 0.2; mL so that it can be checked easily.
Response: 43; mL
